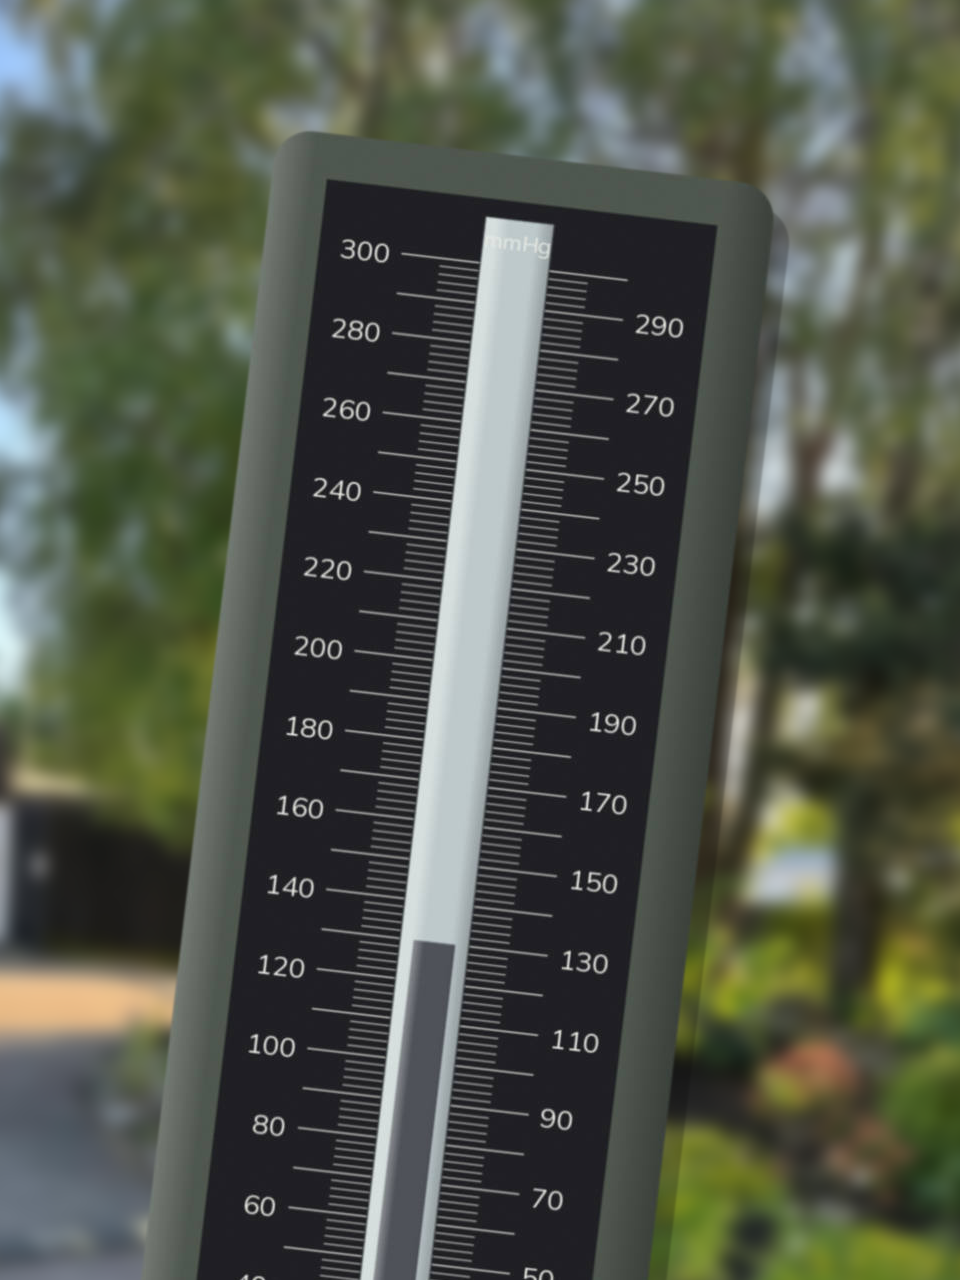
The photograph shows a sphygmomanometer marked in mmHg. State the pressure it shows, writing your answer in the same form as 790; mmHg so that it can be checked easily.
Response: 130; mmHg
